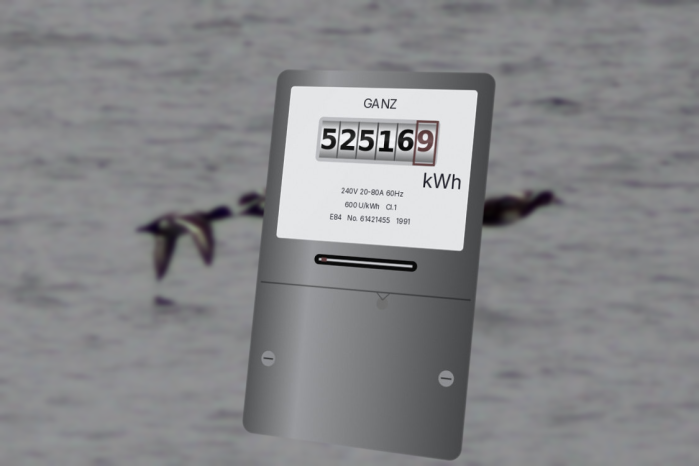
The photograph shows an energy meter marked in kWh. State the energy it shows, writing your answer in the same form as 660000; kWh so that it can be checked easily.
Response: 52516.9; kWh
